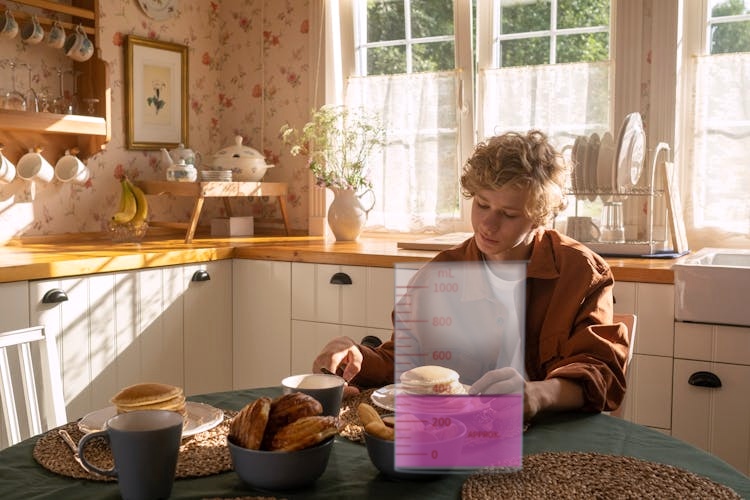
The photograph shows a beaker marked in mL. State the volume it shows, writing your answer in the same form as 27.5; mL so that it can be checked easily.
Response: 350; mL
